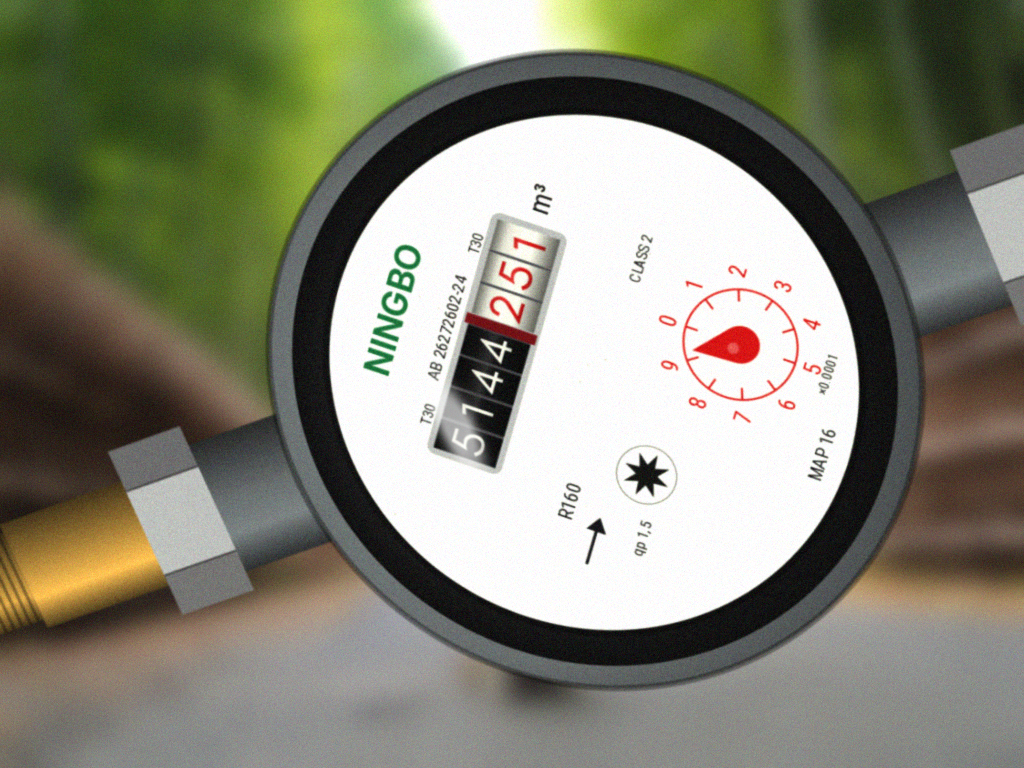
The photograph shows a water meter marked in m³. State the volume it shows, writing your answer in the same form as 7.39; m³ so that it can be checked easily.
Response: 5144.2509; m³
